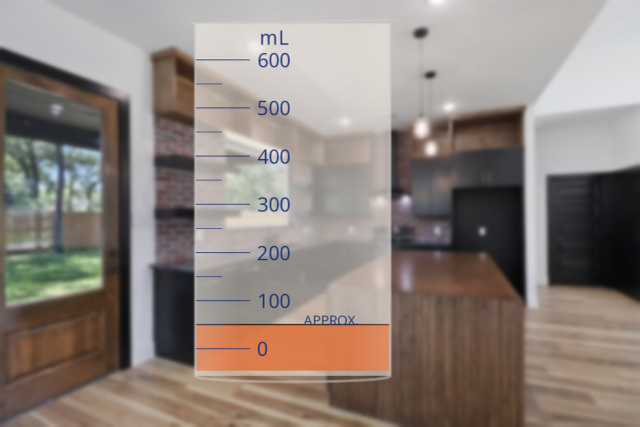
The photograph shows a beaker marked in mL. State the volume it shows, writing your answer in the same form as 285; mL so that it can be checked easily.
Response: 50; mL
